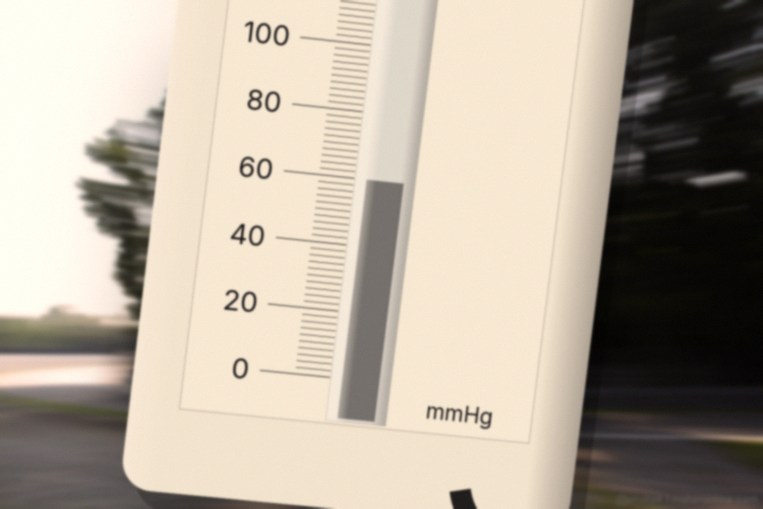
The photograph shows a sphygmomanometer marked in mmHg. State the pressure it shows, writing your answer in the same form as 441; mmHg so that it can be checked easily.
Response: 60; mmHg
